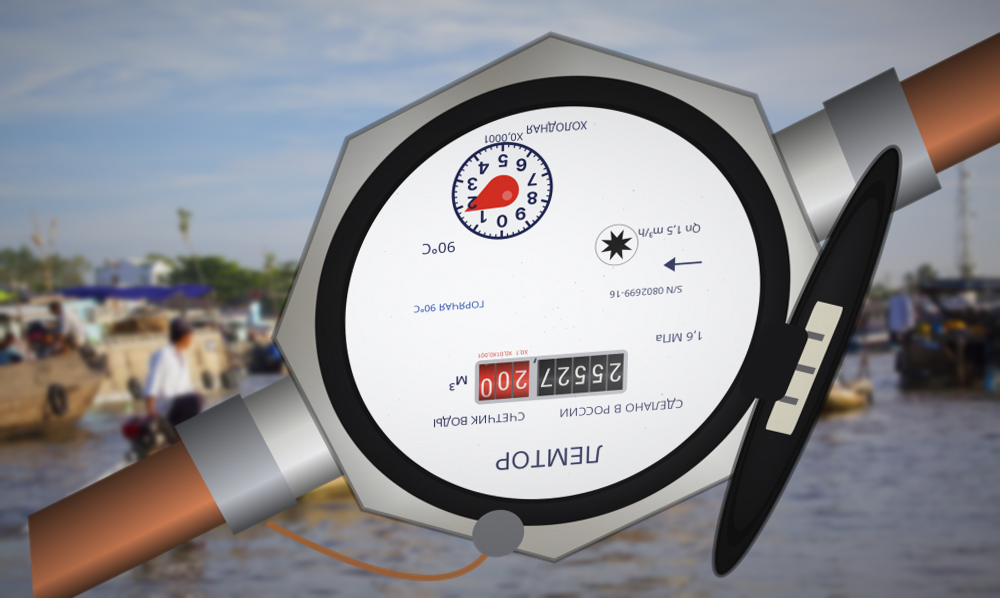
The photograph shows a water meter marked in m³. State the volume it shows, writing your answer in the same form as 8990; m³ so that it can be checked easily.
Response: 25527.2001; m³
